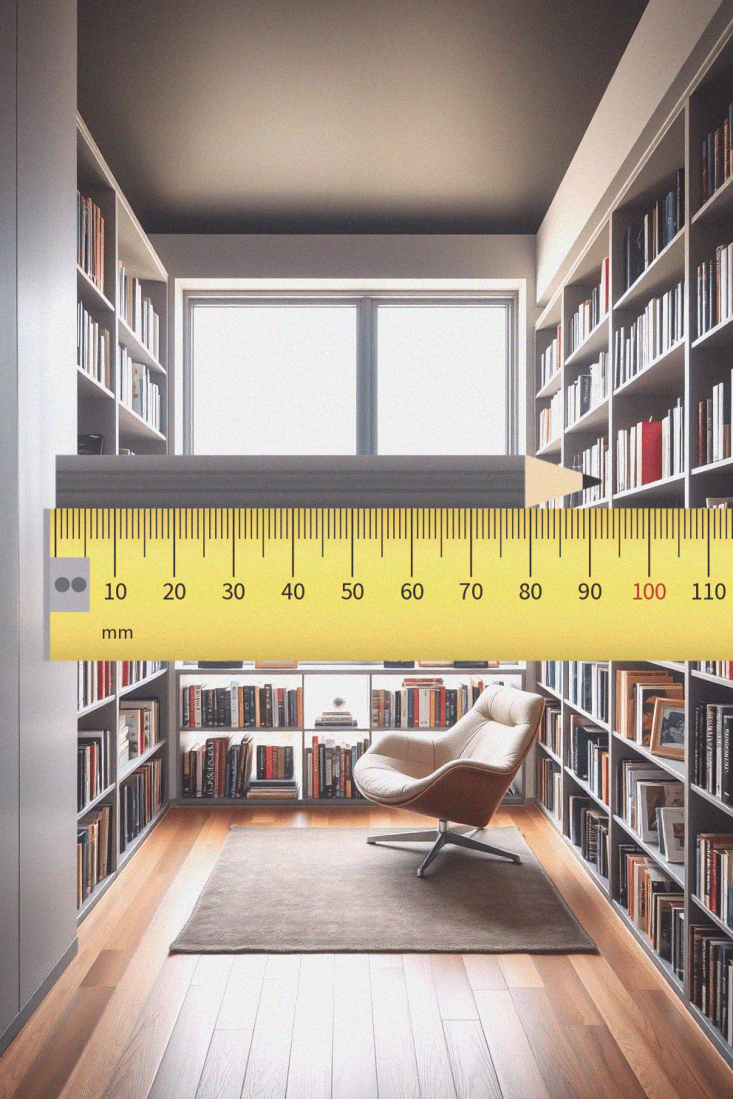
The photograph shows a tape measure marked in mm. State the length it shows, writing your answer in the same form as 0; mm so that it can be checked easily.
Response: 92; mm
